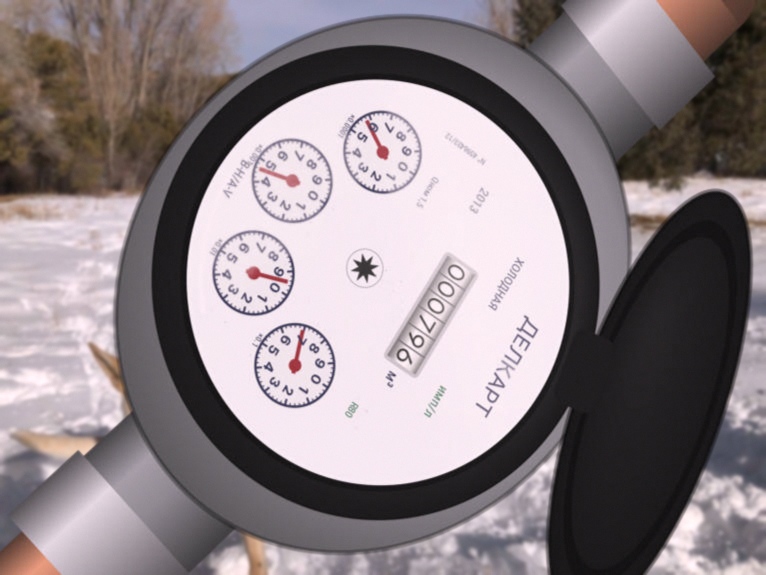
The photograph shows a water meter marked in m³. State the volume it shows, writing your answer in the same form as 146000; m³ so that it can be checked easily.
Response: 796.6945; m³
